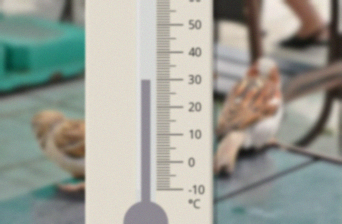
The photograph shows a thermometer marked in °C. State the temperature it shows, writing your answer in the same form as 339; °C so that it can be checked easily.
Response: 30; °C
